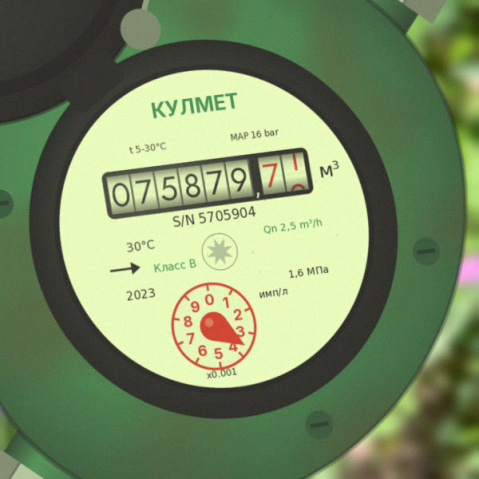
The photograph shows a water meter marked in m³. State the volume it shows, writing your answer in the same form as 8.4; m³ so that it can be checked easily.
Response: 75879.713; m³
